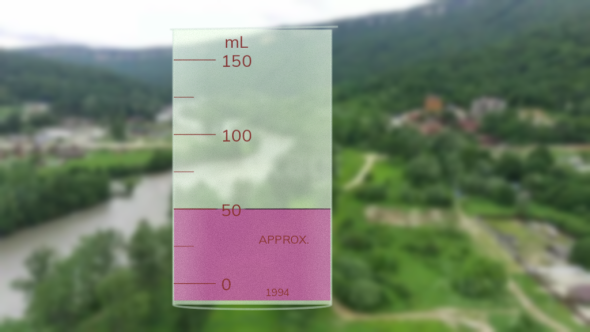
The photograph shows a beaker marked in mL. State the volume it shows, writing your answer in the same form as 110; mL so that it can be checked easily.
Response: 50; mL
